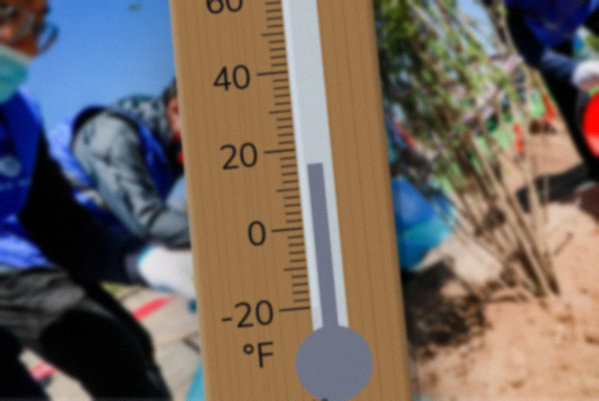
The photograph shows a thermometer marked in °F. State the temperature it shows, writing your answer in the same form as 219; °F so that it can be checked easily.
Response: 16; °F
